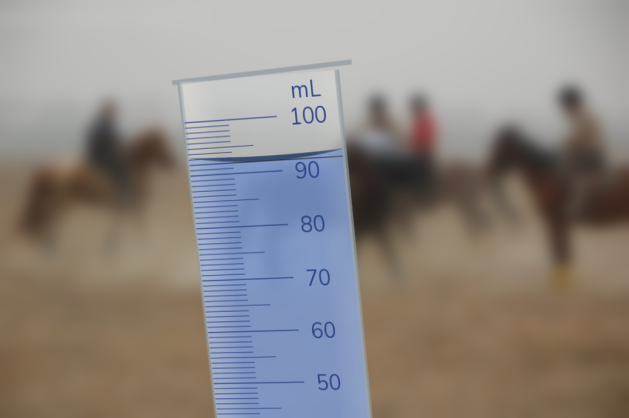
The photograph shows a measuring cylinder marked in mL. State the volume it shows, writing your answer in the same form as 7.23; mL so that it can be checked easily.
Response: 92; mL
